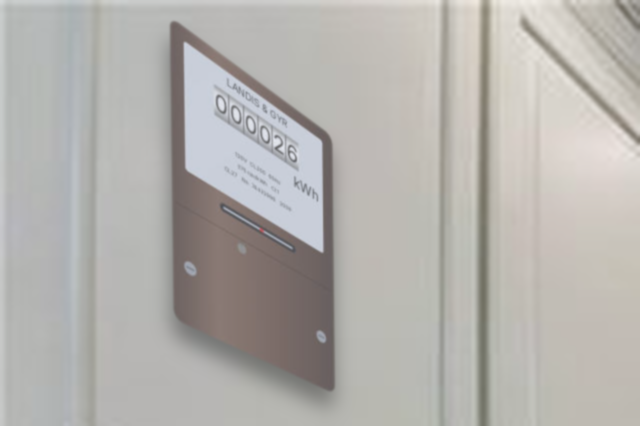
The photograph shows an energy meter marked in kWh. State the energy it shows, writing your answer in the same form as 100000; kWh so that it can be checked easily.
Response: 26; kWh
